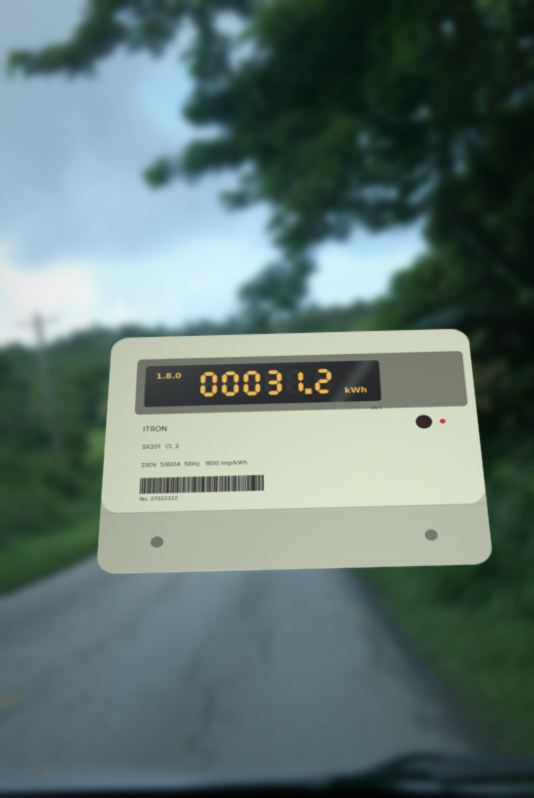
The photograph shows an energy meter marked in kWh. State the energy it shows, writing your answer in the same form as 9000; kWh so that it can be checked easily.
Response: 31.2; kWh
